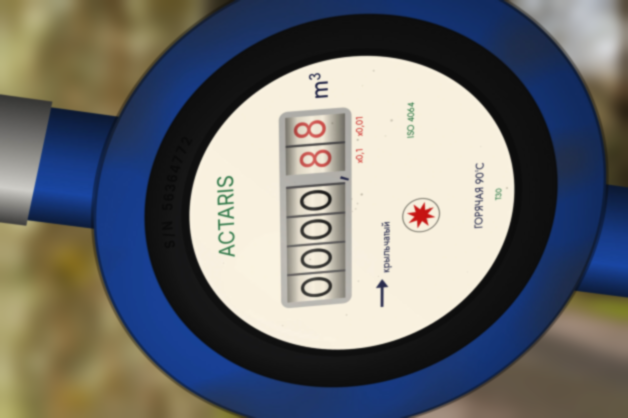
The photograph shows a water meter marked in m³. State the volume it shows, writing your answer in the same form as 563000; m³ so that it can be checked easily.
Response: 0.88; m³
